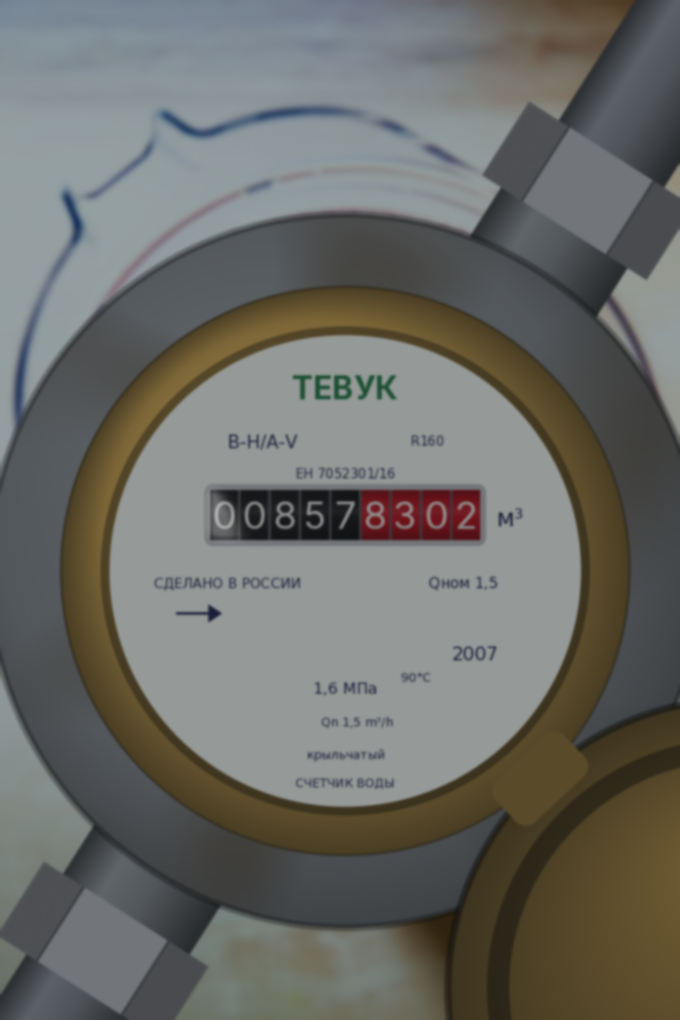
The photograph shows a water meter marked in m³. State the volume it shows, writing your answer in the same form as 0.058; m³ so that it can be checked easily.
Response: 857.8302; m³
